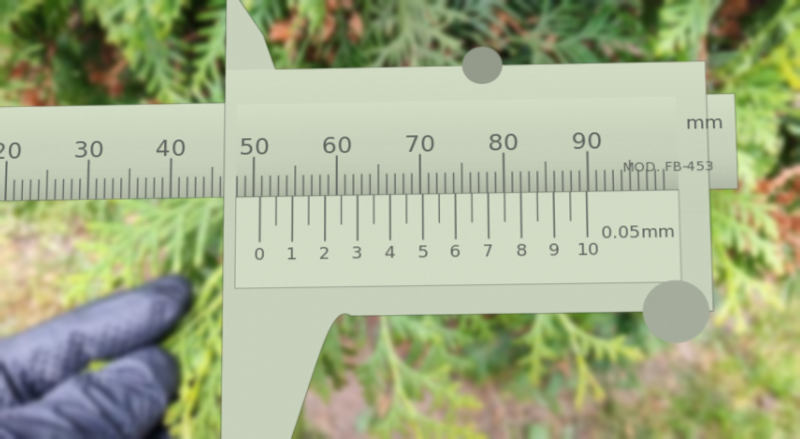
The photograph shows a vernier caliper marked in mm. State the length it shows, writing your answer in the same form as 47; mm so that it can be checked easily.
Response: 50.8; mm
